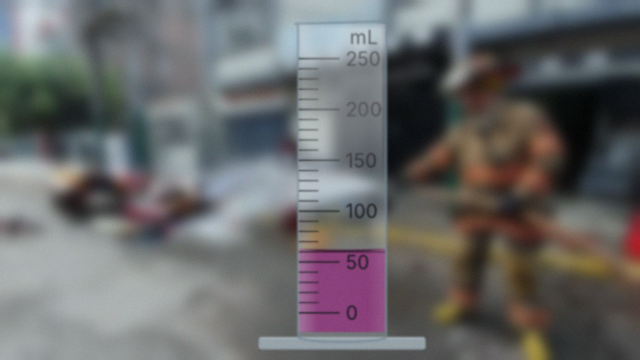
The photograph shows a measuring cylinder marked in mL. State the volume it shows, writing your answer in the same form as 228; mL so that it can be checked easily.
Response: 60; mL
